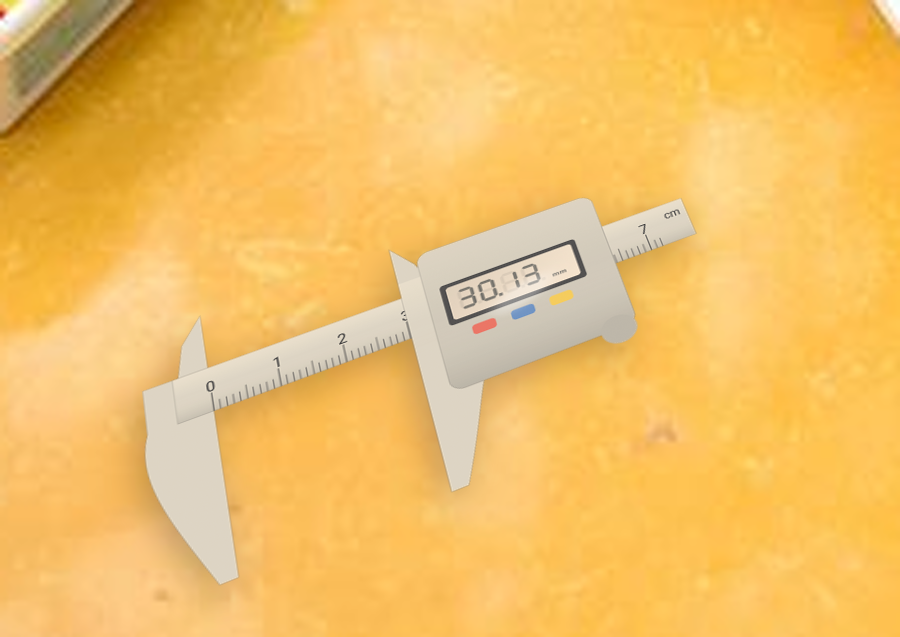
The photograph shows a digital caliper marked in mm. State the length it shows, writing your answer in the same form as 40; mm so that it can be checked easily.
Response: 30.13; mm
